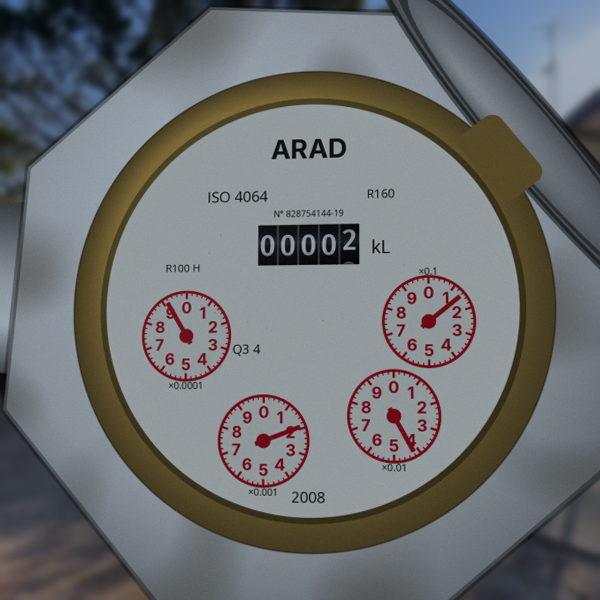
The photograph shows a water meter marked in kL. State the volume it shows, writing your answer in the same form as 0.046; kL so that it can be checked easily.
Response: 2.1419; kL
